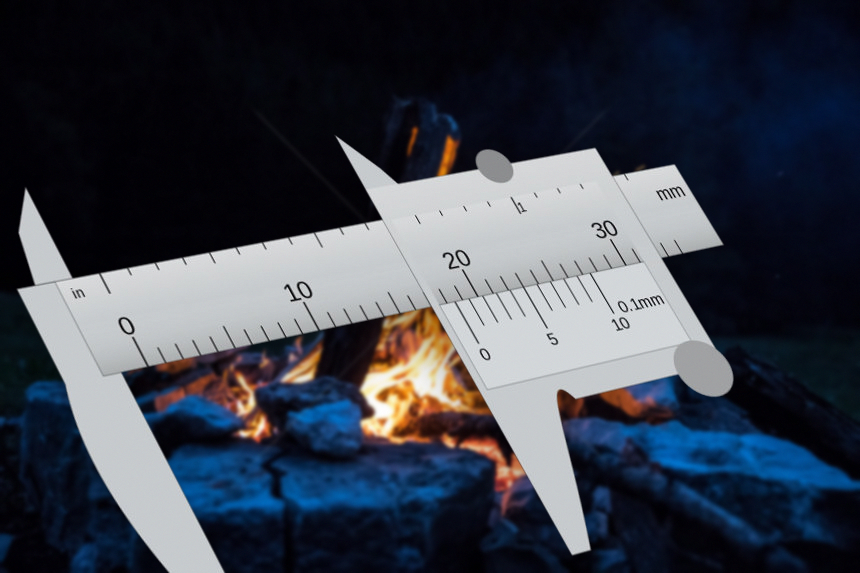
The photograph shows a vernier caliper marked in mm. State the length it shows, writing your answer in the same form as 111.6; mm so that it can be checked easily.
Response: 18.5; mm
